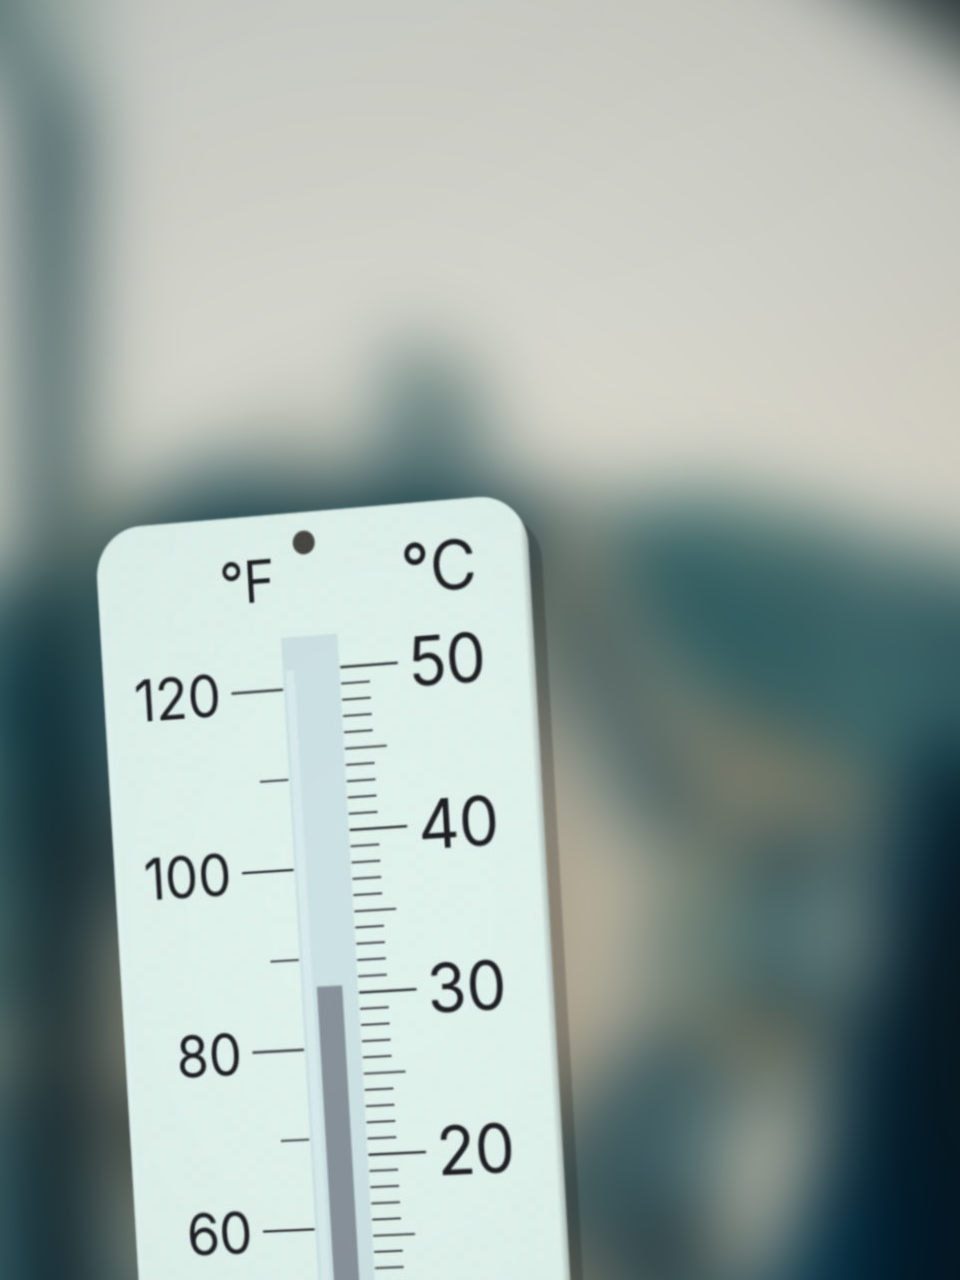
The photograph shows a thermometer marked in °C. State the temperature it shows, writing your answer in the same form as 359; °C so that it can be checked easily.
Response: 30.5; °C
